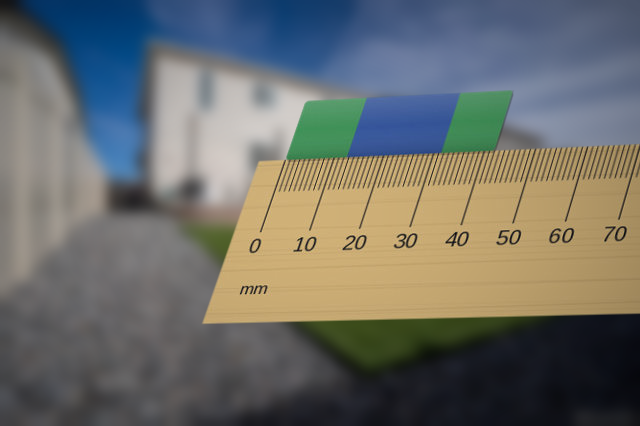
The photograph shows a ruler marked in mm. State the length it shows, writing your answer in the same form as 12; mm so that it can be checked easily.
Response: 42; mm
